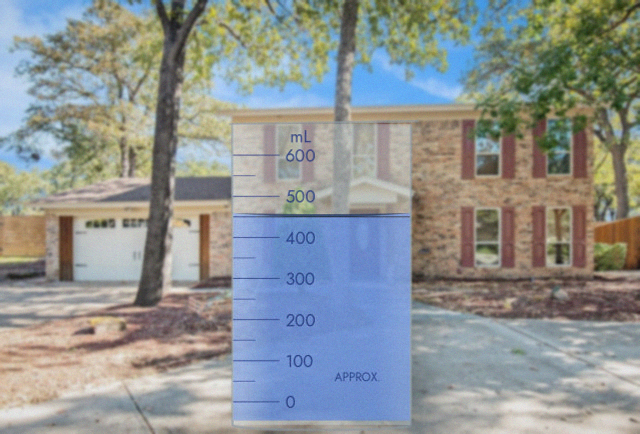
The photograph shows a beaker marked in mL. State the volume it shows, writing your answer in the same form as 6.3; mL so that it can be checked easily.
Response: 450; mL
